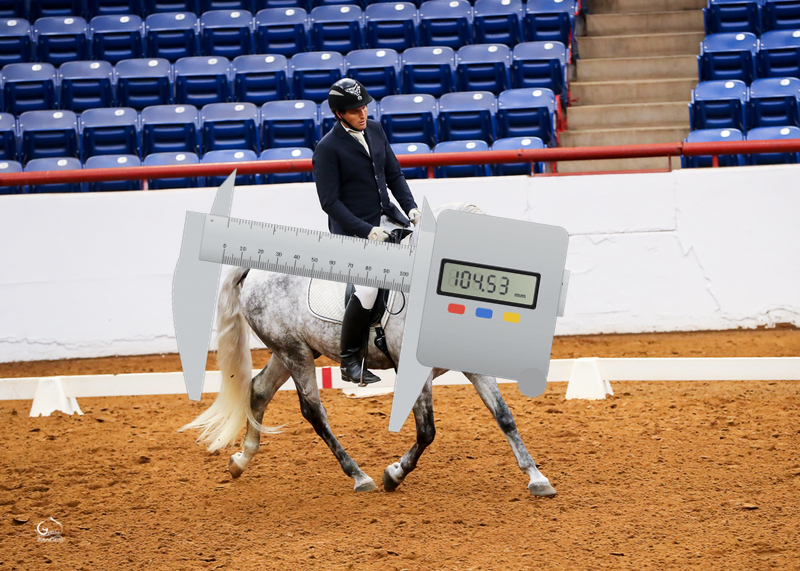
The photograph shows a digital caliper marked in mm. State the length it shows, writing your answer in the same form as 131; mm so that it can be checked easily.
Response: 104.53; mm
